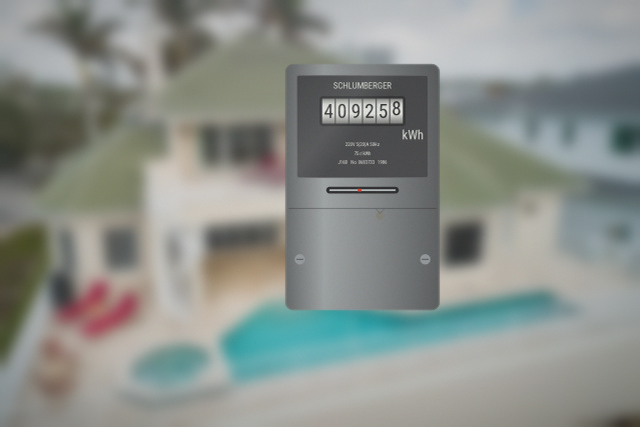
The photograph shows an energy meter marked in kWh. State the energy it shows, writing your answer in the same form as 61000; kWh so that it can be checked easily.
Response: 409258; kWh
